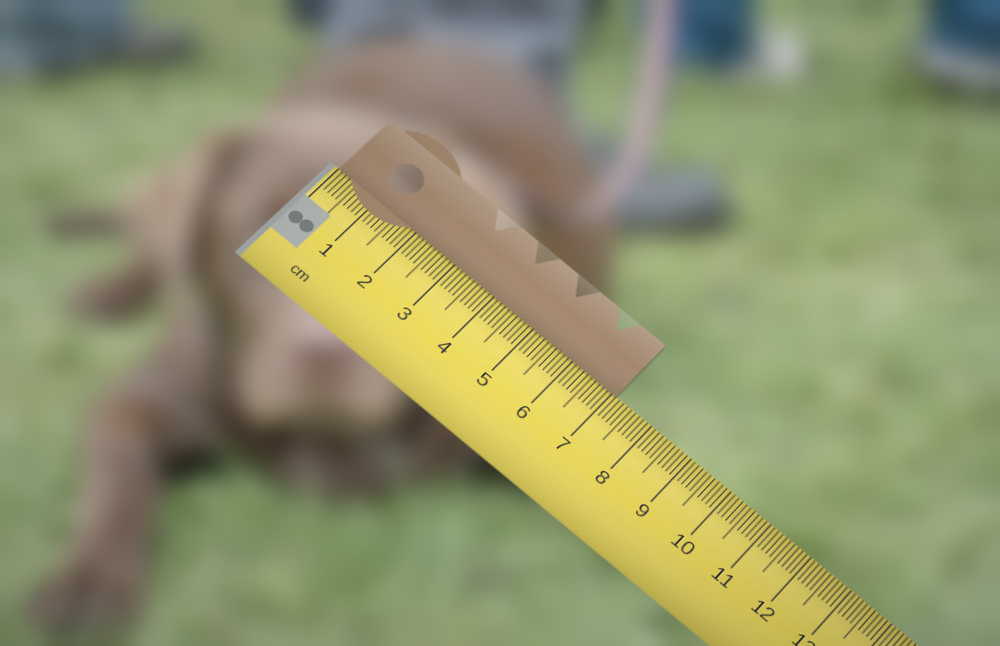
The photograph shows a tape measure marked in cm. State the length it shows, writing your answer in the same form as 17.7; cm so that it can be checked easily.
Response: 7.1; cm
